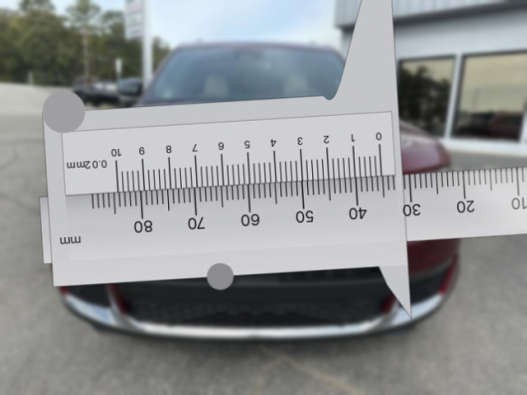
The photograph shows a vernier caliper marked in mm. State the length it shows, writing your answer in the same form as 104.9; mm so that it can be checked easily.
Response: 35.2; mm
